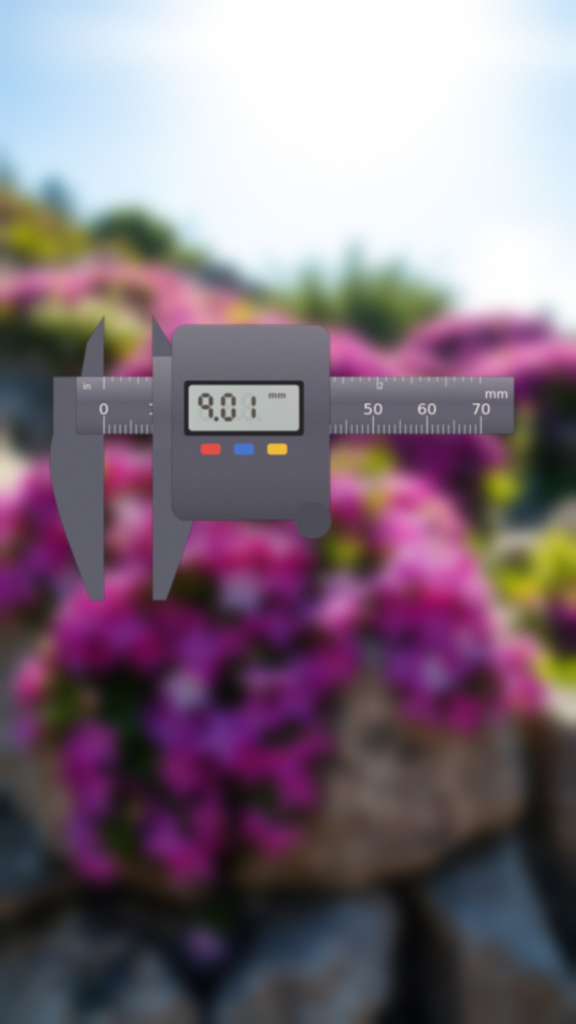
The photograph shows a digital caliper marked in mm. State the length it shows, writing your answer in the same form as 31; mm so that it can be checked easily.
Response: 9.01; mm
